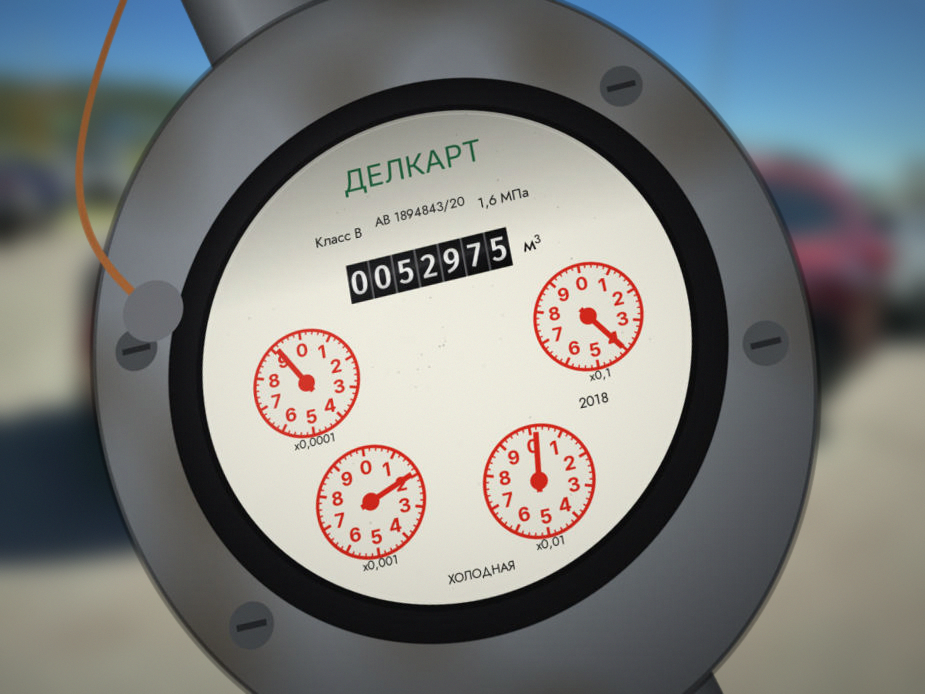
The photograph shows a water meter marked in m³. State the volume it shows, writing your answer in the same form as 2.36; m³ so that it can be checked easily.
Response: 52975.4019; m³
